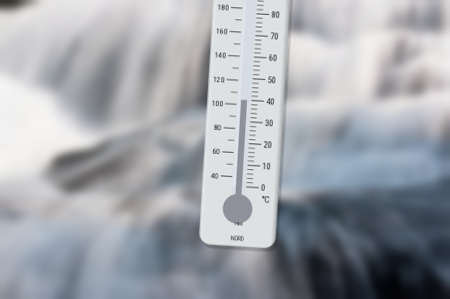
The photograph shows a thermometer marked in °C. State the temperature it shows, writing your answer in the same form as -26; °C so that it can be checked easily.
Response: 40; °C
